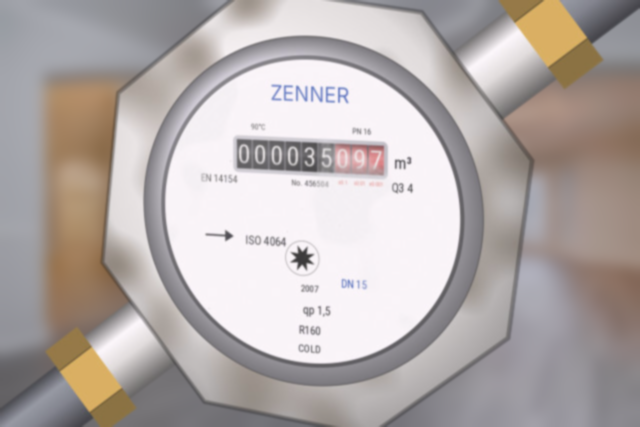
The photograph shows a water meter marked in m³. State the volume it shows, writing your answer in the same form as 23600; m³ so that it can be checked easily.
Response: 35.097; m³
